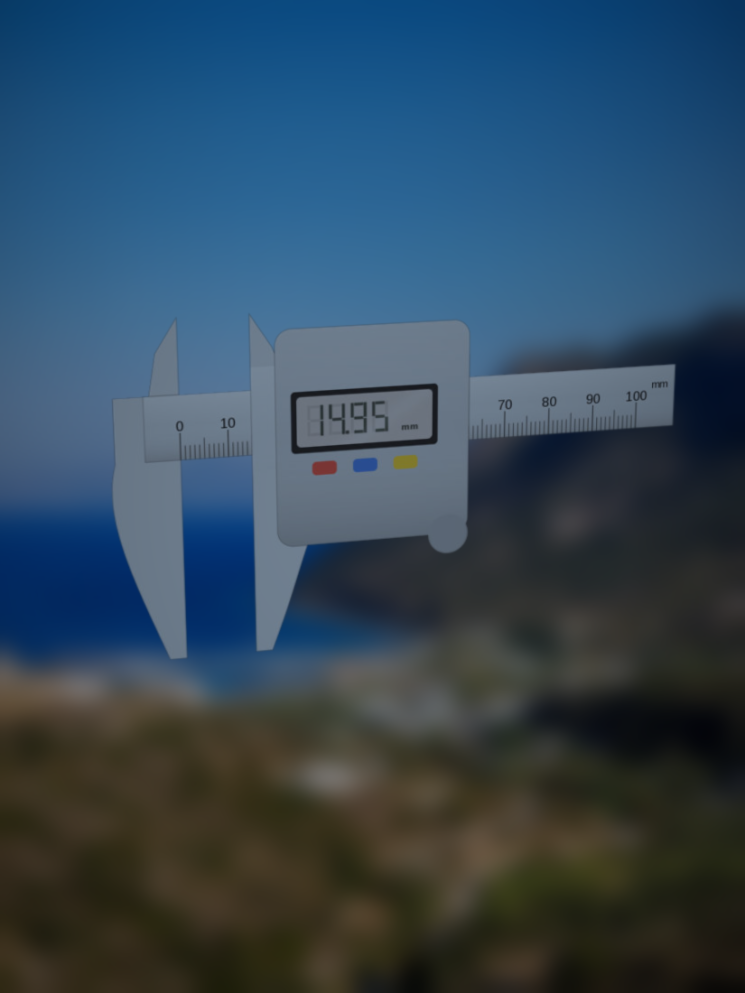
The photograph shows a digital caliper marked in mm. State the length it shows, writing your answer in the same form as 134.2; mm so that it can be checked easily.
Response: 14.95; mm
